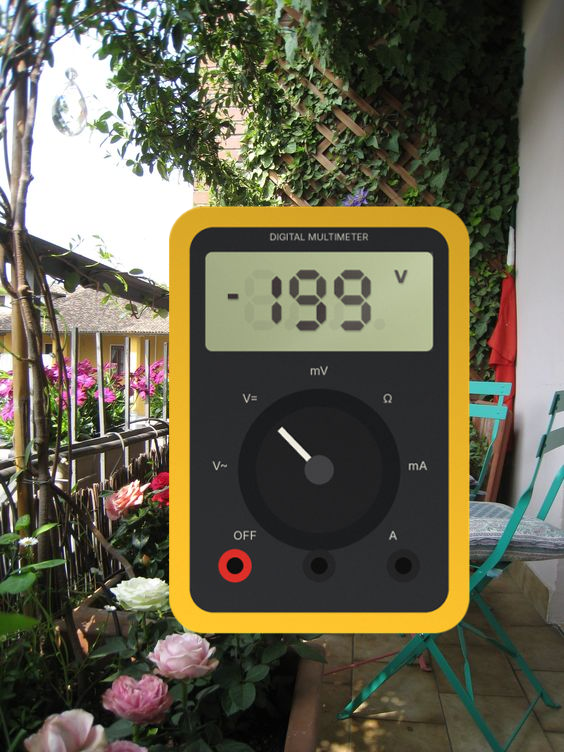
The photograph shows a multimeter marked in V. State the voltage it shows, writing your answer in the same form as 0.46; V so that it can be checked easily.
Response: -199; V
